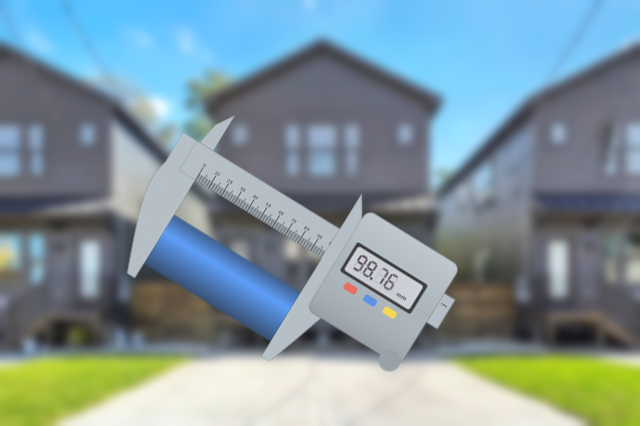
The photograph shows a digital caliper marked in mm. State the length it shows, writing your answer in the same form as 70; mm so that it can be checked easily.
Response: 98.76; mm
